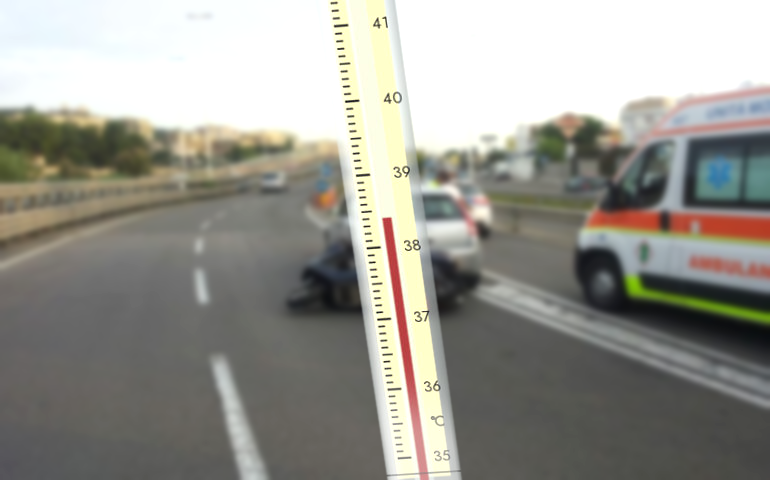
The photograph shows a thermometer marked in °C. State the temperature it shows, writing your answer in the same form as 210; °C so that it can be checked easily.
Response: 38.4; °C
